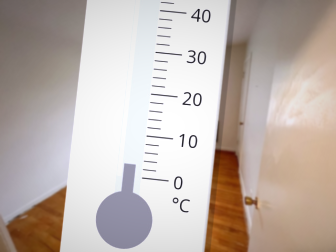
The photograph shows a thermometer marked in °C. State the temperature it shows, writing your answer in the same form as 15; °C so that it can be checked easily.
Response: 3; °C
